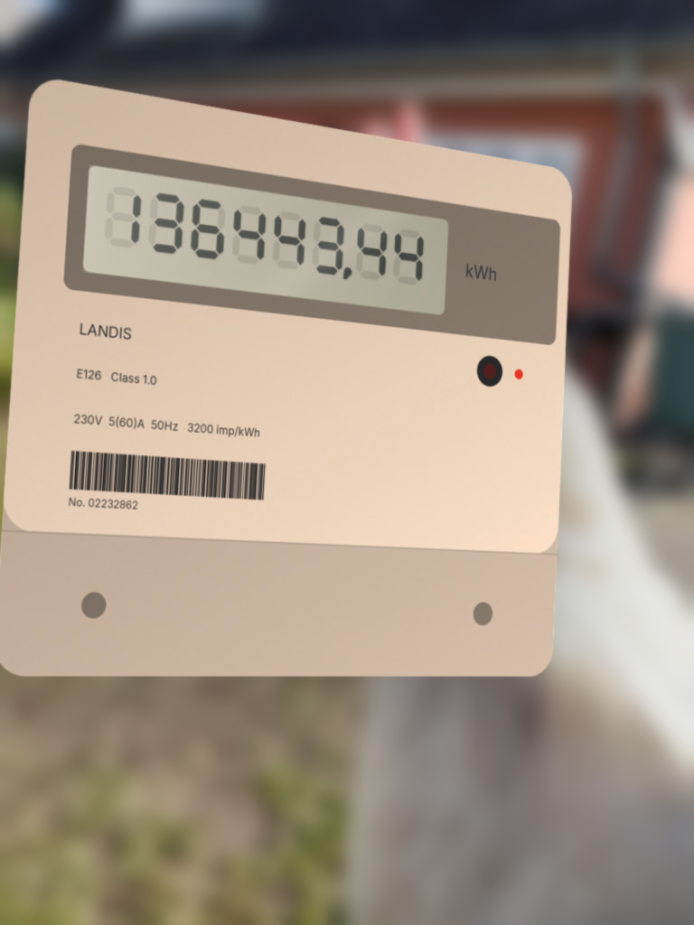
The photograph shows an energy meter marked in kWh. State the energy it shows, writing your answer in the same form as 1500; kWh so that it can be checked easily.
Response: 136443.44; kWh
